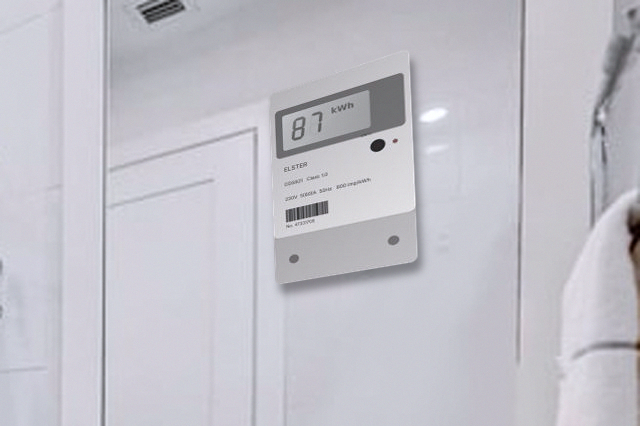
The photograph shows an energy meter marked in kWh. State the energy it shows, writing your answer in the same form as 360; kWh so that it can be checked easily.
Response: 87; kWh
